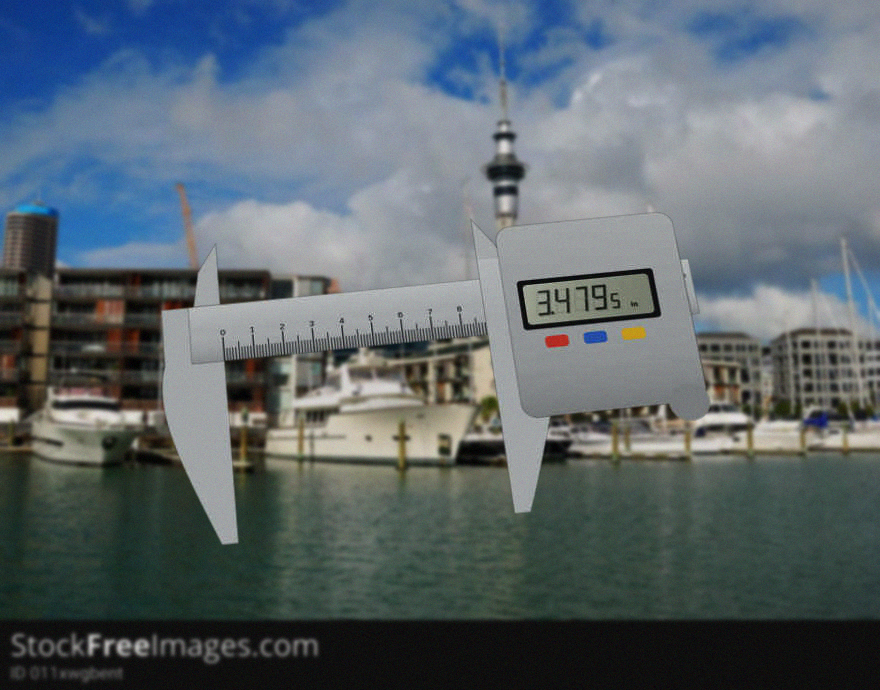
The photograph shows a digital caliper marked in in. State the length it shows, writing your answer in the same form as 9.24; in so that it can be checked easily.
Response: 3.4795; in
